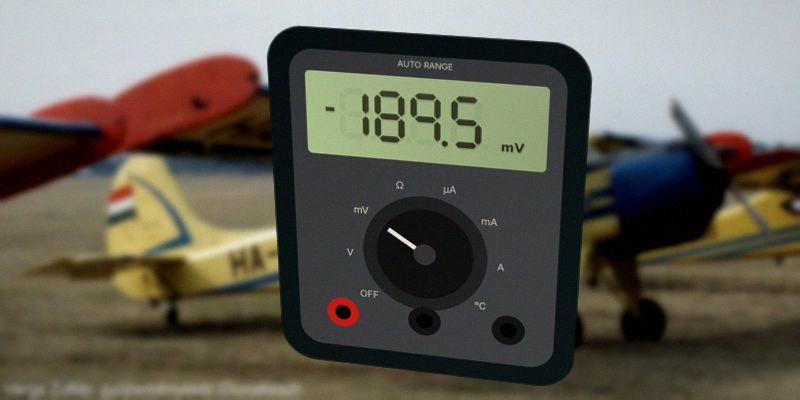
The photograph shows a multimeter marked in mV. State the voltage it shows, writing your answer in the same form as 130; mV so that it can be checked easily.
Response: -189.5; mV
